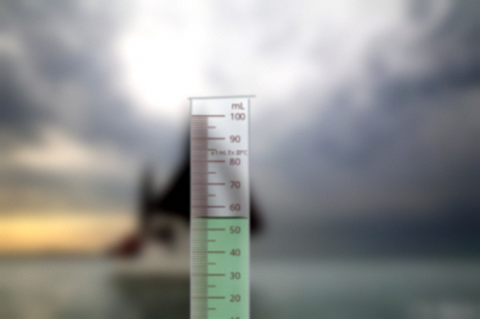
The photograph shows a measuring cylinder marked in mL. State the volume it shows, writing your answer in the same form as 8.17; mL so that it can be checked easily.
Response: 55; mL
